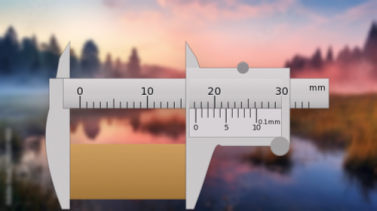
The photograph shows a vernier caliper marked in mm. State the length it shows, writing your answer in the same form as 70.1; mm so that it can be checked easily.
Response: 17.2; mm
